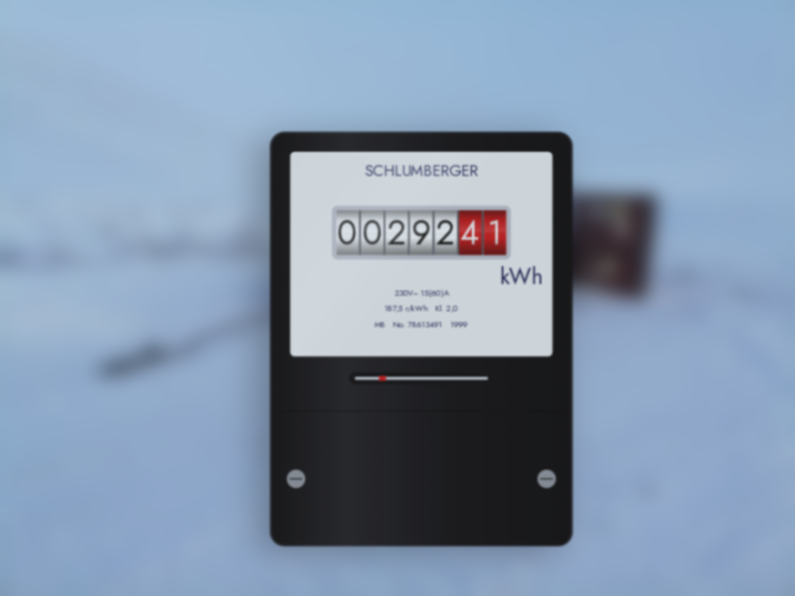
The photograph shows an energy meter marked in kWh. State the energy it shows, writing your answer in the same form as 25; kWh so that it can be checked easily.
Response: 292.41; kWh
